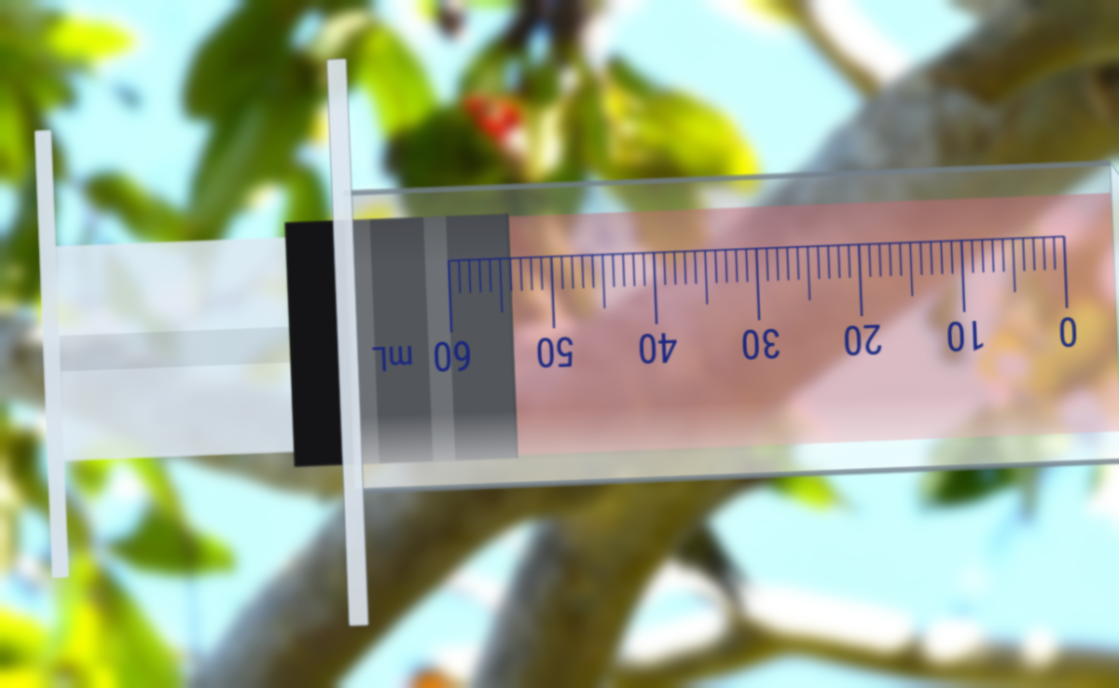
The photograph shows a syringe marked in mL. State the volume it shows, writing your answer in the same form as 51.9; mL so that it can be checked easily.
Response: 54; mL
